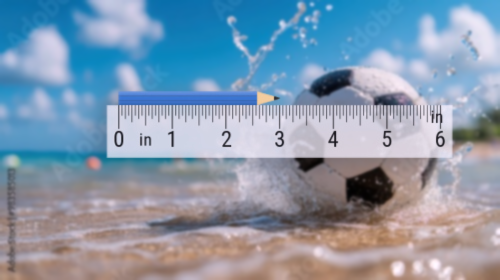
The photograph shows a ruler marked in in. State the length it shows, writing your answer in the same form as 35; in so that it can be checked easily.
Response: 3; in
